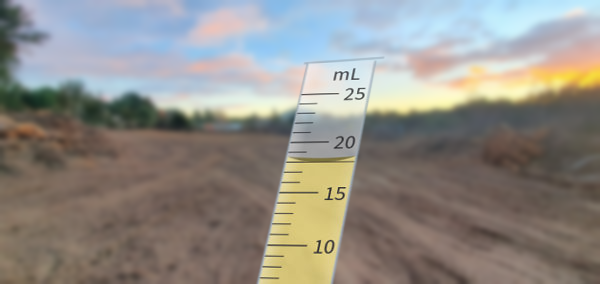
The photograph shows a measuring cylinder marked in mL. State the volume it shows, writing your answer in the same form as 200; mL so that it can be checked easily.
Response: 18; mL
